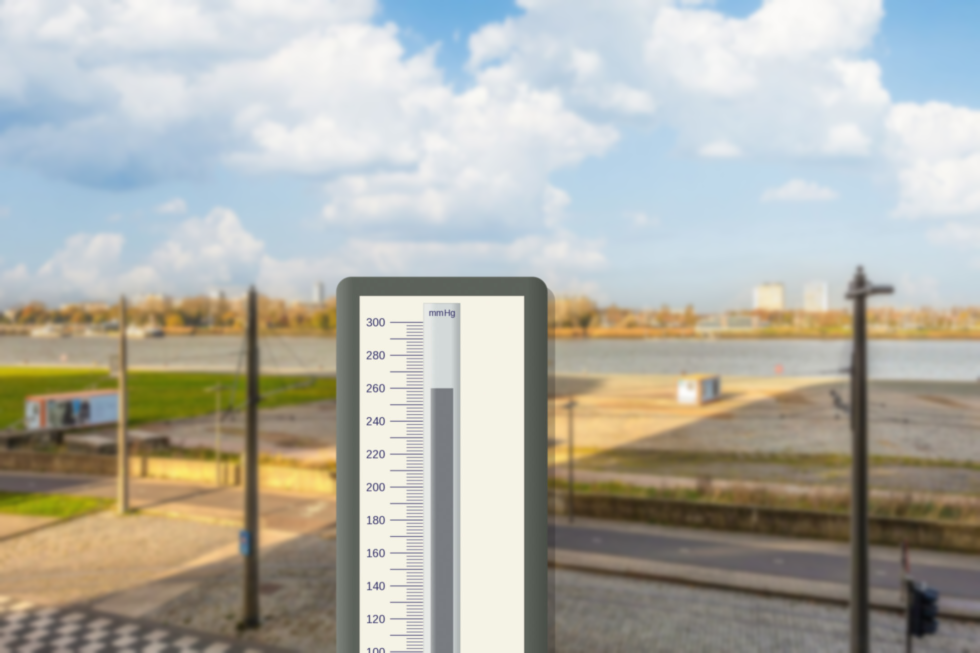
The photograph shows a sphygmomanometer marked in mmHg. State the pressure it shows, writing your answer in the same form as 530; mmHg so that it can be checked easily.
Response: 260; mmHg
